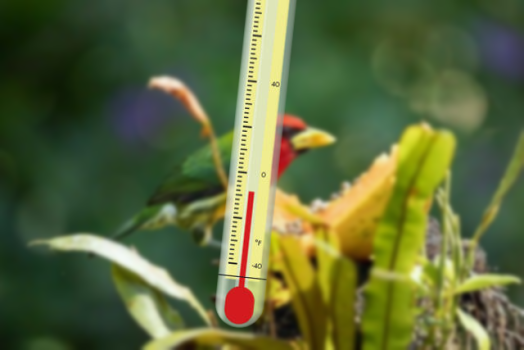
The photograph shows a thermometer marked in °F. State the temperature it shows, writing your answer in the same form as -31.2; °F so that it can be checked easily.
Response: -8; °F
